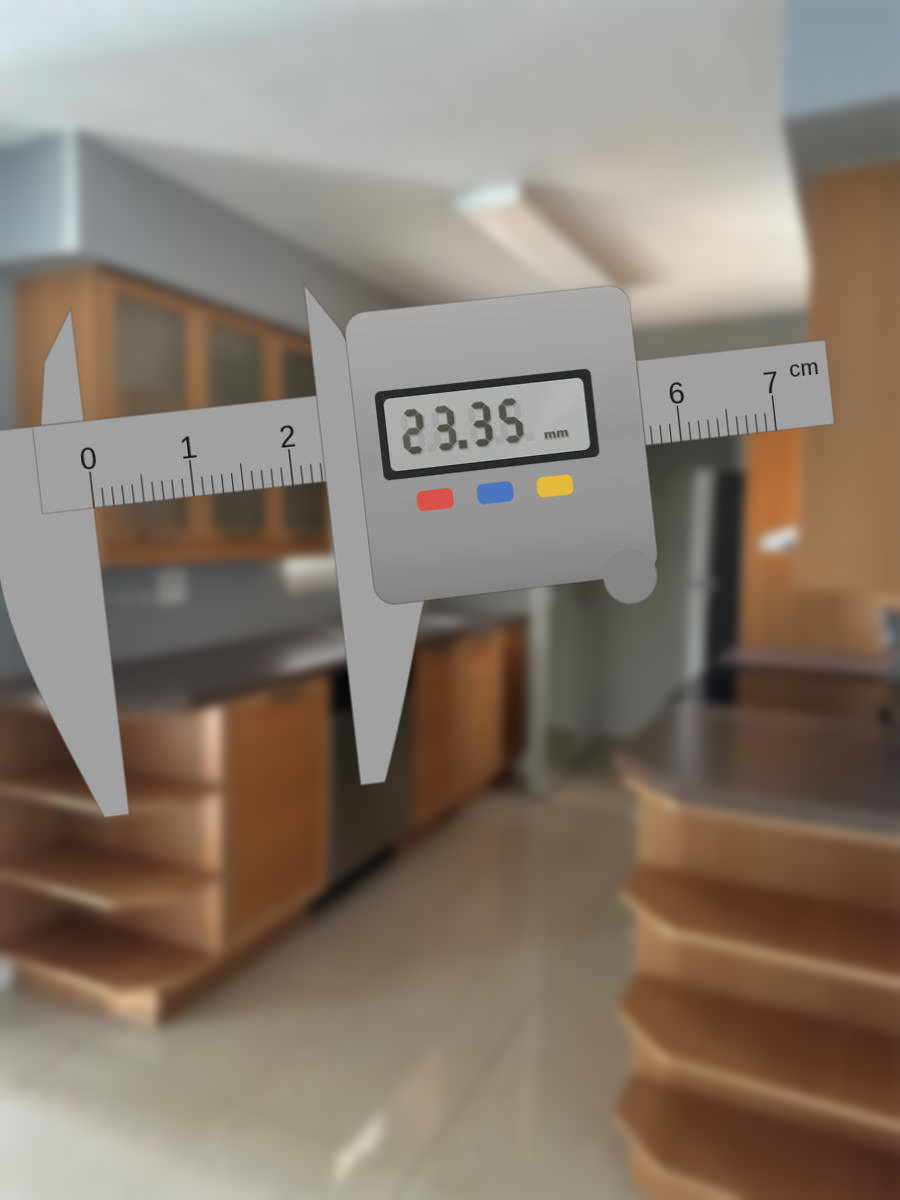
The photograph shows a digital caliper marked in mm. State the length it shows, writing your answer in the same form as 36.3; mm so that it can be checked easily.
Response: 23.35; mm
